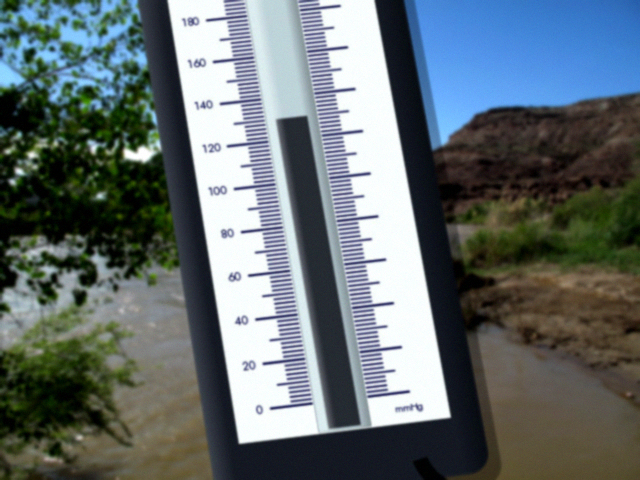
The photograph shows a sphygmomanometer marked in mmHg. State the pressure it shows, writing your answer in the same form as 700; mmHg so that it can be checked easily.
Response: 130; mmHg
